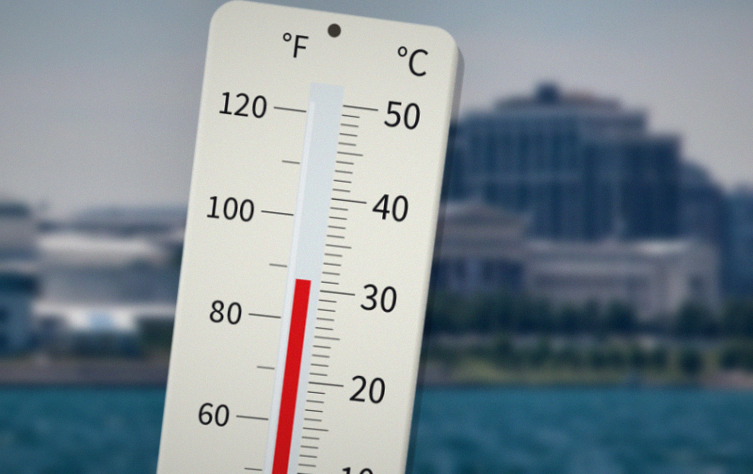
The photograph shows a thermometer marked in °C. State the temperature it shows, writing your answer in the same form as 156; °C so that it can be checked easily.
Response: 31; °C
